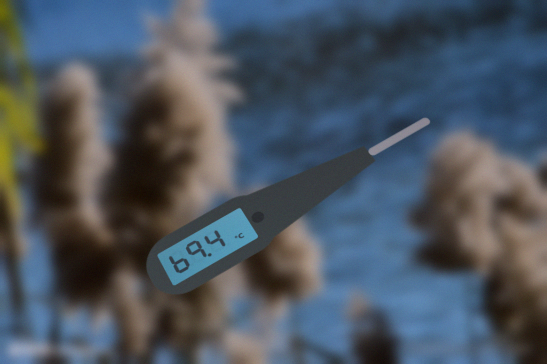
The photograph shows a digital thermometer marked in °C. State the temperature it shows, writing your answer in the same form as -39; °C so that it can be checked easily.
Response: 69.4; °C
